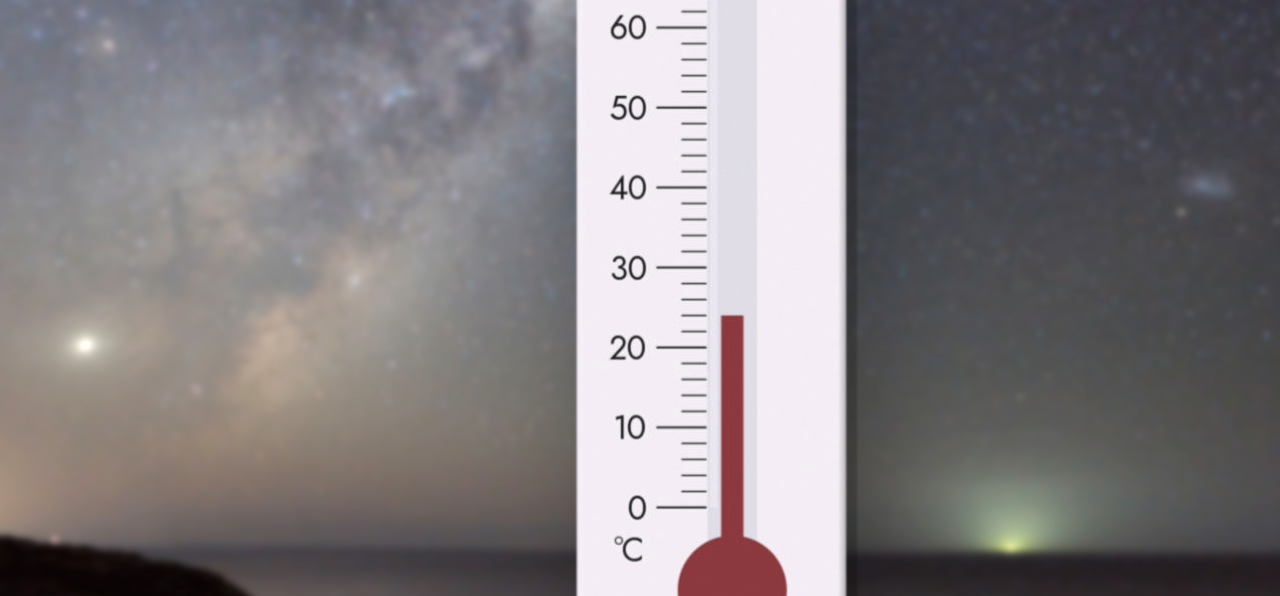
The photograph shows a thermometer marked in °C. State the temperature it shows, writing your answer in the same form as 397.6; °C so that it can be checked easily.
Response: 24; °C
